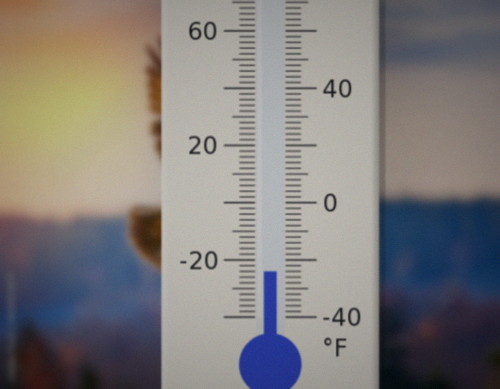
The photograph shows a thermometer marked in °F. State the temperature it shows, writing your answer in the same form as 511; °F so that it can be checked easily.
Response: -24; °F
